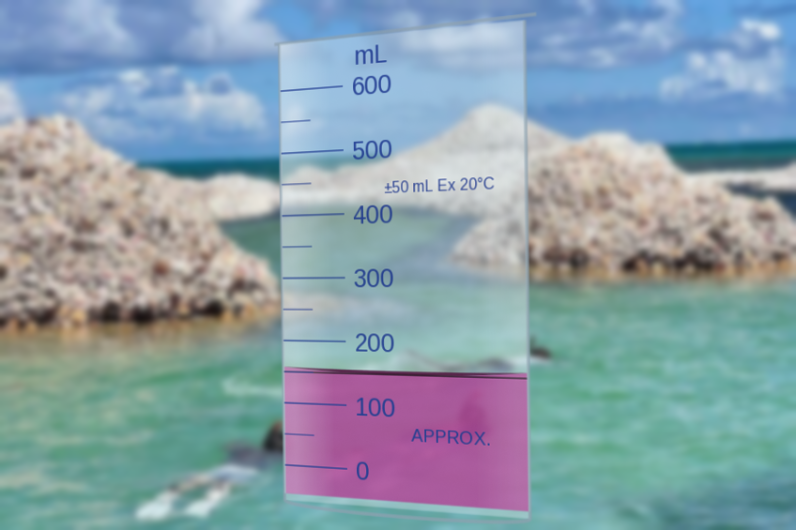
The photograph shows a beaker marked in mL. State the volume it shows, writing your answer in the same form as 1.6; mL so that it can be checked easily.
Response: 150; mL
